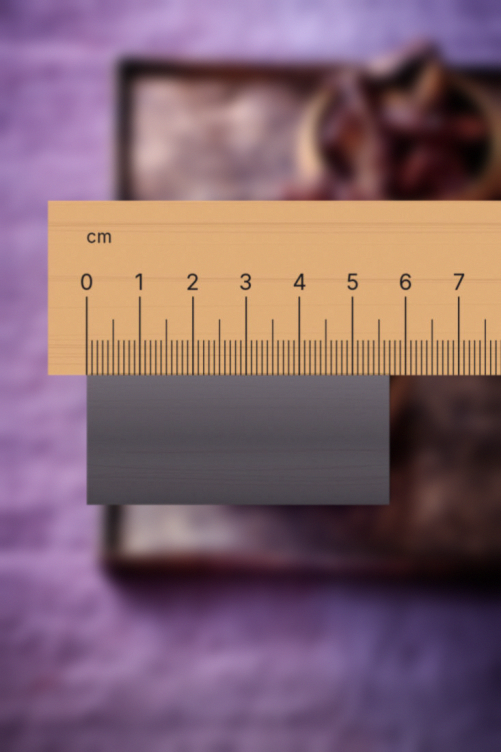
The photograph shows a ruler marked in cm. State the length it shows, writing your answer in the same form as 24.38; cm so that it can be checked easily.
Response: 5.7; cm
